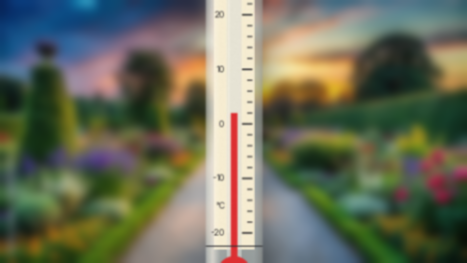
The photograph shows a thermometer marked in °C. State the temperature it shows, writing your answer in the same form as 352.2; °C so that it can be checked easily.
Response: 2; °C
